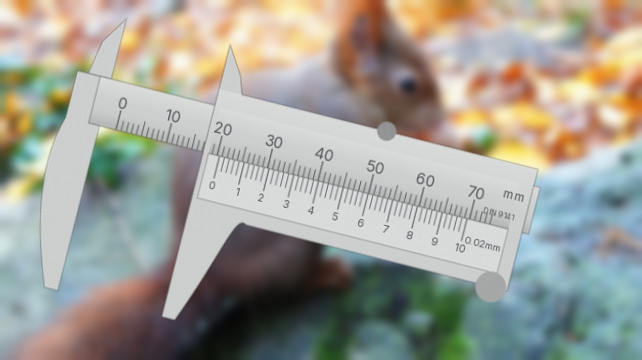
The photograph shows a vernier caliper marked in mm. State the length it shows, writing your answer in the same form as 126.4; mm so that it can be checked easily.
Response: 20.5; mm
